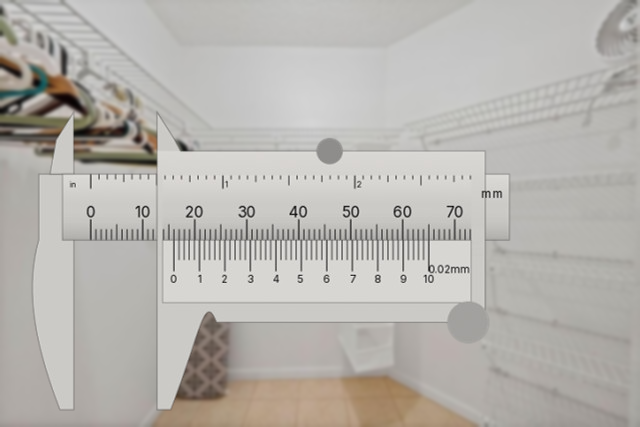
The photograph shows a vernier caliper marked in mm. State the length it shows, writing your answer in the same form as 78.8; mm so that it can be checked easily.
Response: 16.0; mm
